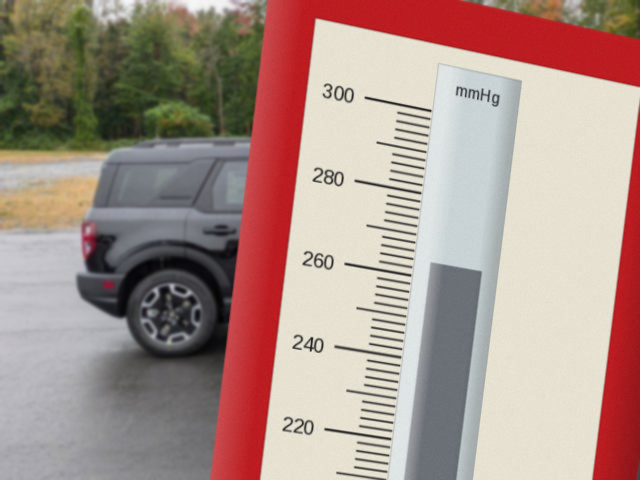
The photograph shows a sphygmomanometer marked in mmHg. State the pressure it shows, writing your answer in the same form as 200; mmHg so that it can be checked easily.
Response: 264; mmHg
